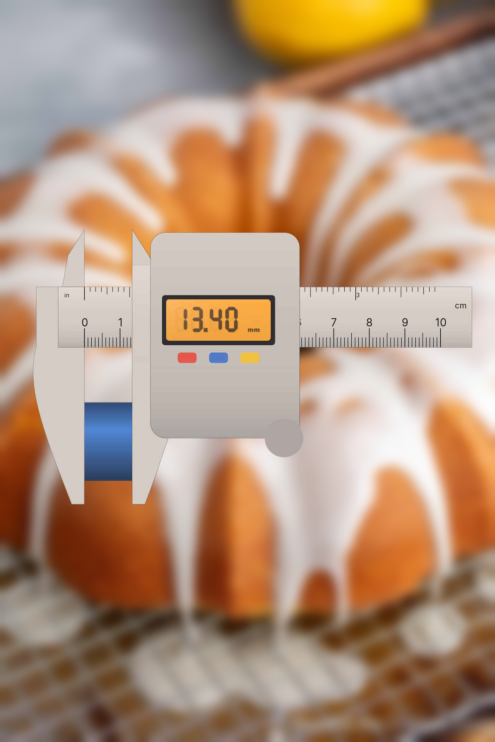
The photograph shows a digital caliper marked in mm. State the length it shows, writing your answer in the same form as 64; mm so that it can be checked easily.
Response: 13.40; mm
